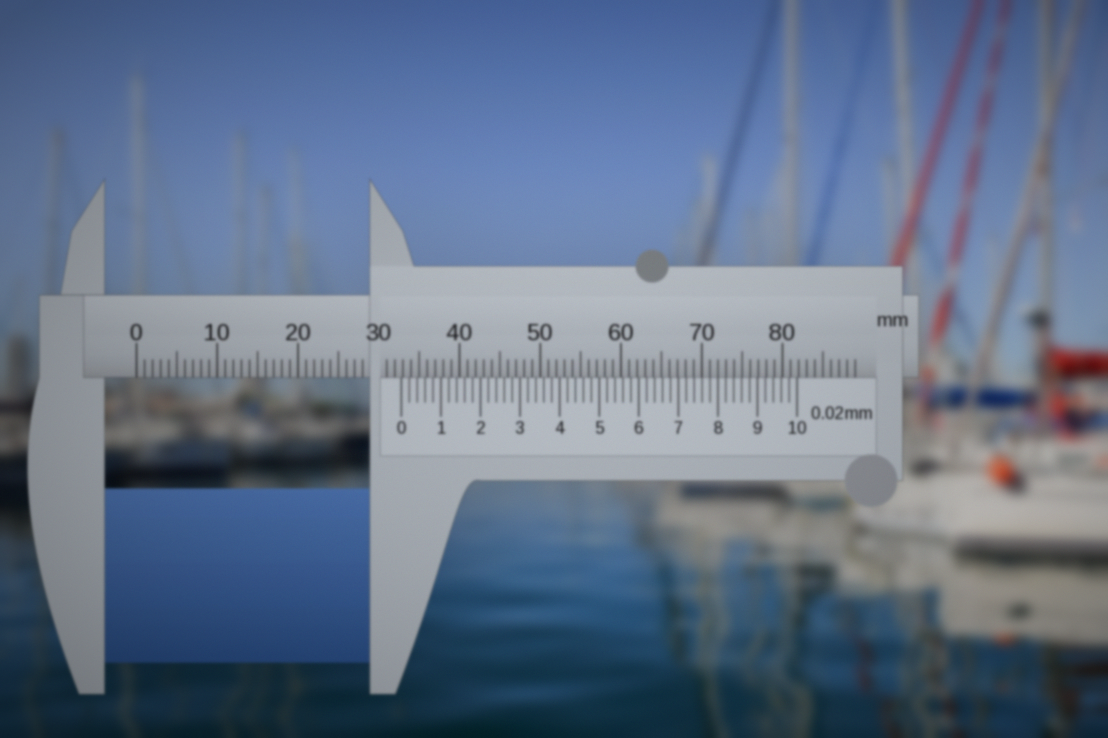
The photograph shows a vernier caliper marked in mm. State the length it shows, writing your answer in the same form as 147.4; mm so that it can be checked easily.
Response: 32.8; mm
